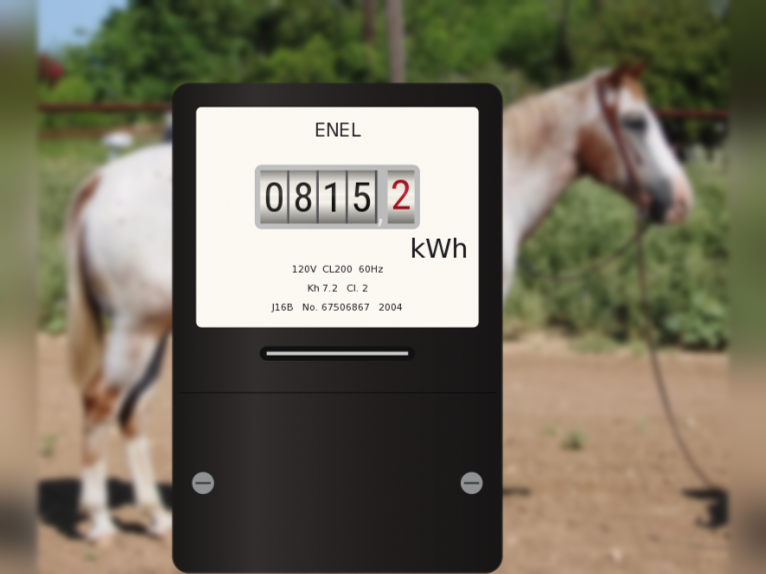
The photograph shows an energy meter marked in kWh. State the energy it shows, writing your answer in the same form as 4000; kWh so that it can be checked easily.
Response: 815.2; kWh
